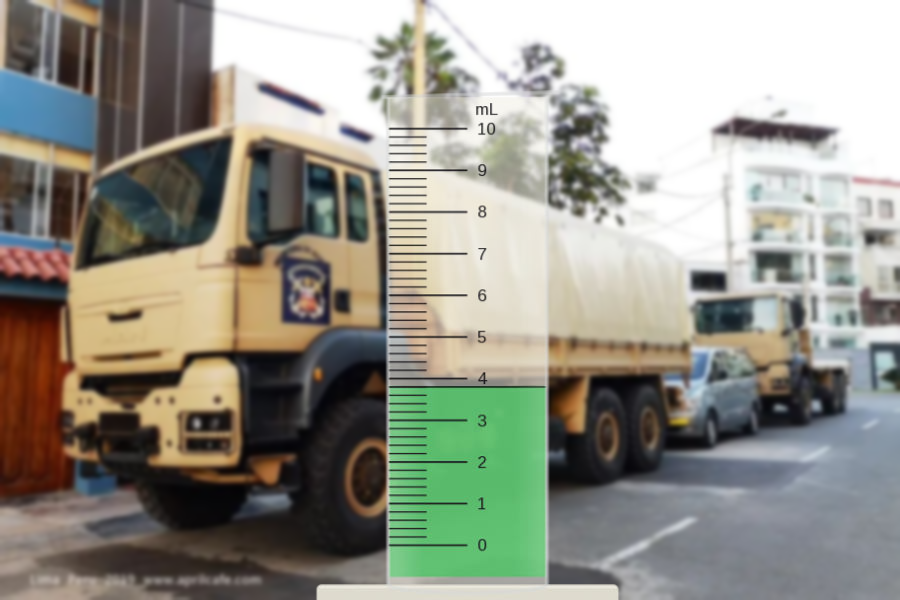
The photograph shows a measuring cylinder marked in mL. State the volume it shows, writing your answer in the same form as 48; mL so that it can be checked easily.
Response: 3.8; mL
